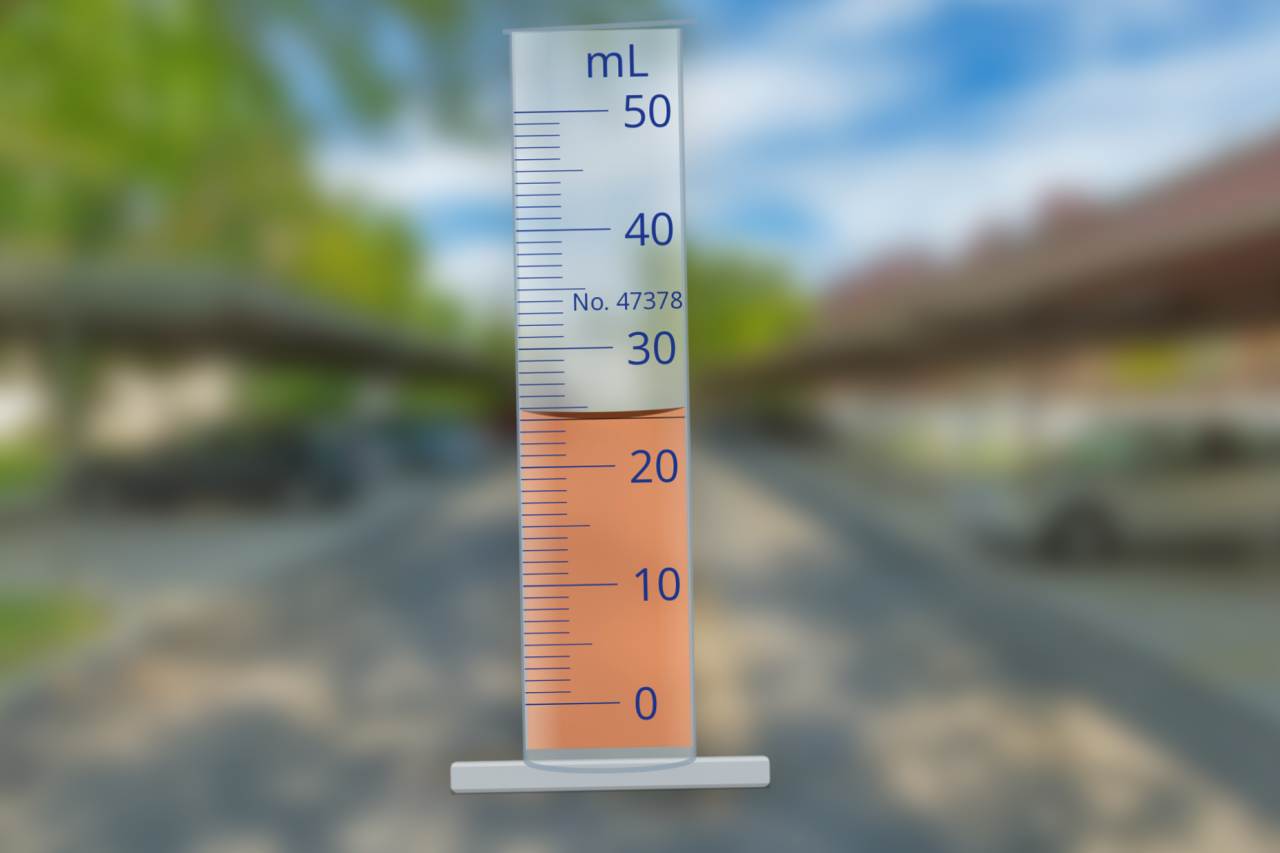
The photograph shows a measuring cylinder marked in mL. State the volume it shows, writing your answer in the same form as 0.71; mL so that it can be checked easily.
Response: 24; mL
